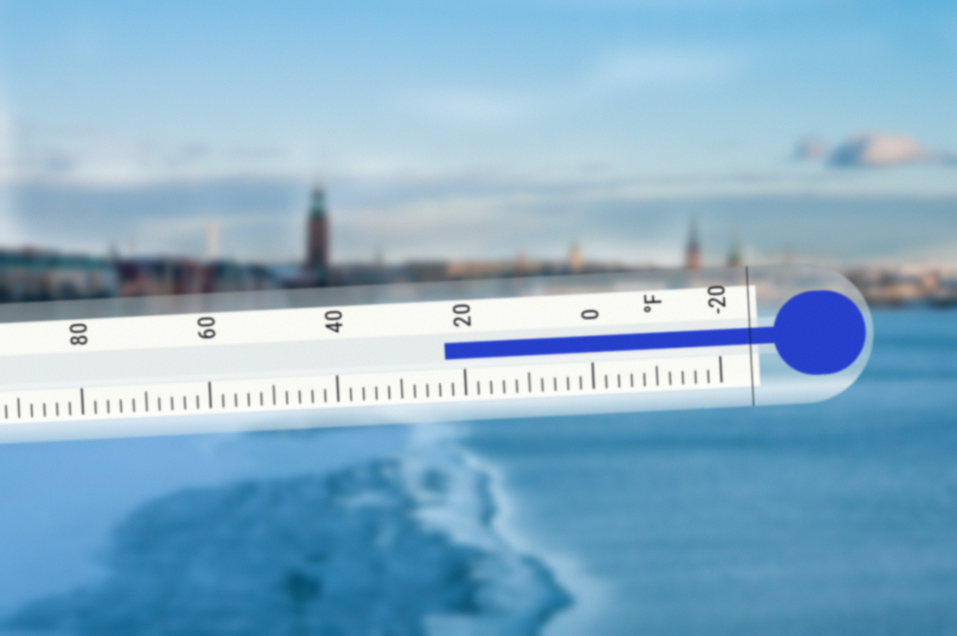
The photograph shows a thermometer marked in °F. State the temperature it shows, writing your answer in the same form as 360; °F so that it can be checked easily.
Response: 23; °F
